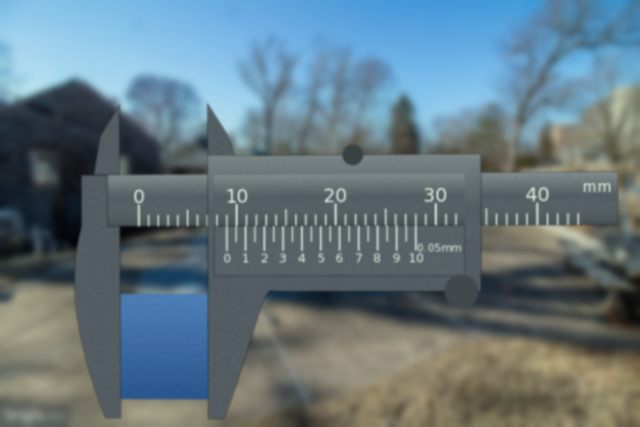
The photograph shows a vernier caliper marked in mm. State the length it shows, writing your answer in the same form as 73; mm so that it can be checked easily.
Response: 9.0; mm
